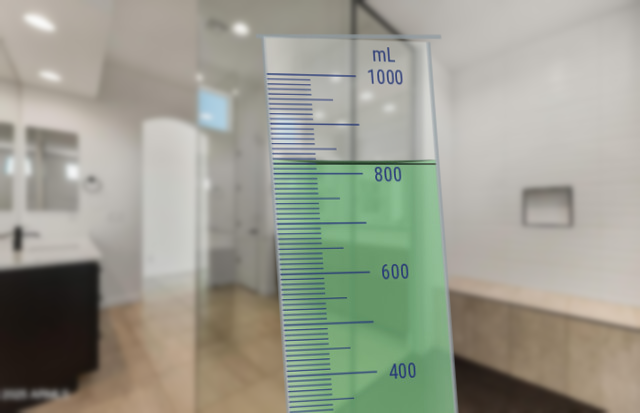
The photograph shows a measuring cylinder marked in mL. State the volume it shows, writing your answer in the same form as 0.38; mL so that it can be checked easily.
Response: 820; mL
